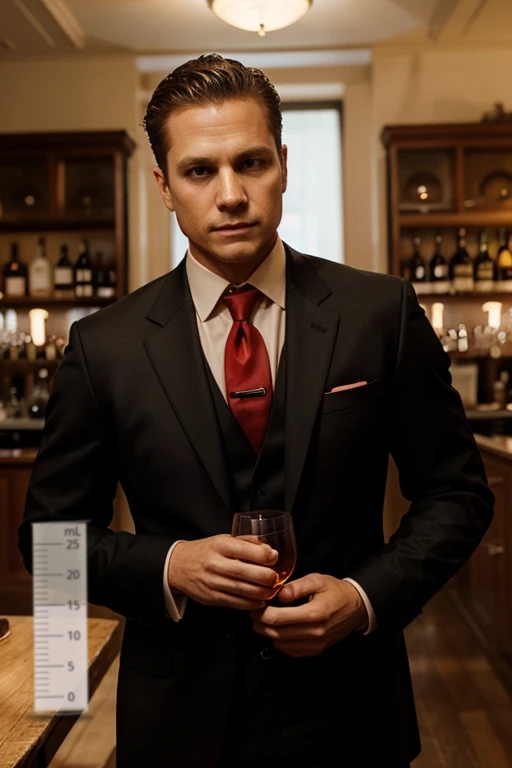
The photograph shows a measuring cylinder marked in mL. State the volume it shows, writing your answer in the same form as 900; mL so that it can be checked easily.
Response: 15; mL
